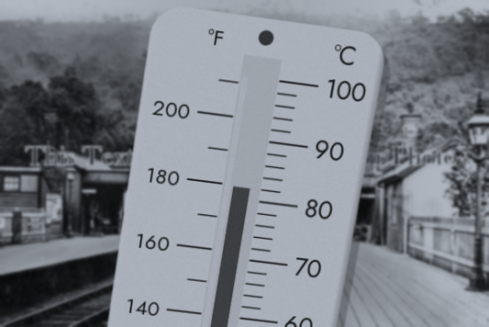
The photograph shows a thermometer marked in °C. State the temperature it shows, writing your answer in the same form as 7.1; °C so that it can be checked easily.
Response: 82; °C
